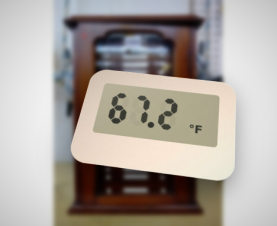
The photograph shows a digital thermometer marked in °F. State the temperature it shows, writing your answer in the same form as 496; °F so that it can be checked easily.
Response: 67.2; °F
